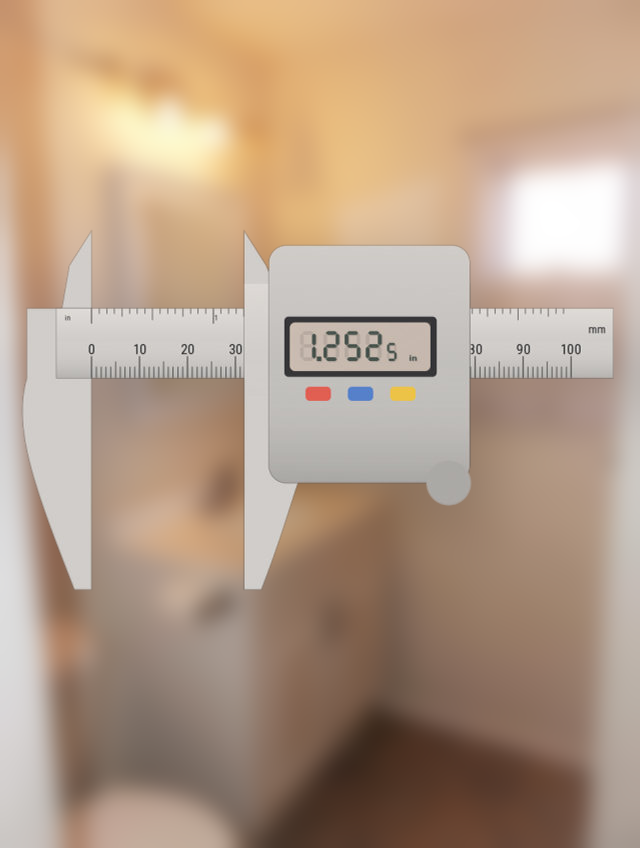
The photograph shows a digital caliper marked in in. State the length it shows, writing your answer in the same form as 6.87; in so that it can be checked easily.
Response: 1.2525; in
